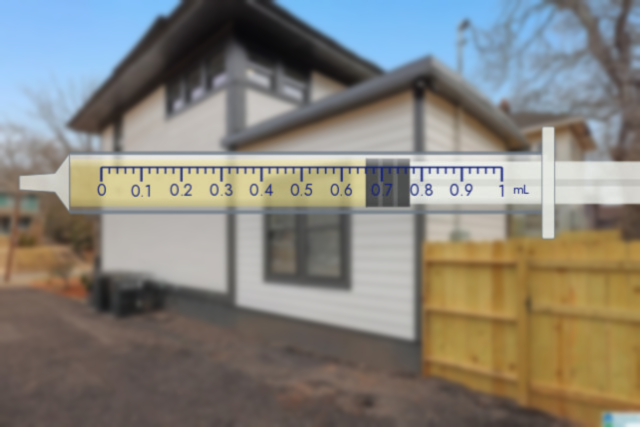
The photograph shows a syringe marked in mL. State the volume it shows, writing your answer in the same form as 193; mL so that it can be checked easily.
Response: 0.66; mL
